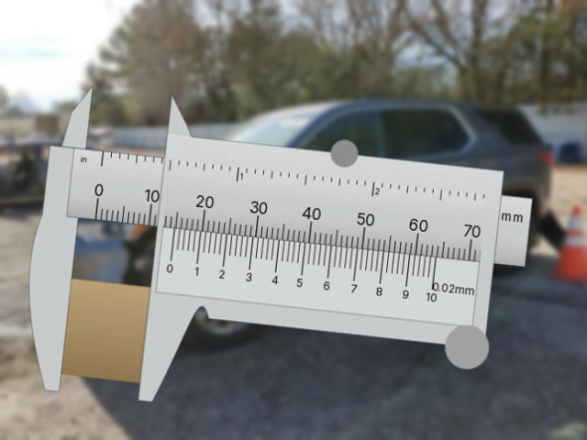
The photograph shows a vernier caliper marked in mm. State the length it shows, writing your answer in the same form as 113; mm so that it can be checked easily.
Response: 14.8; mm
